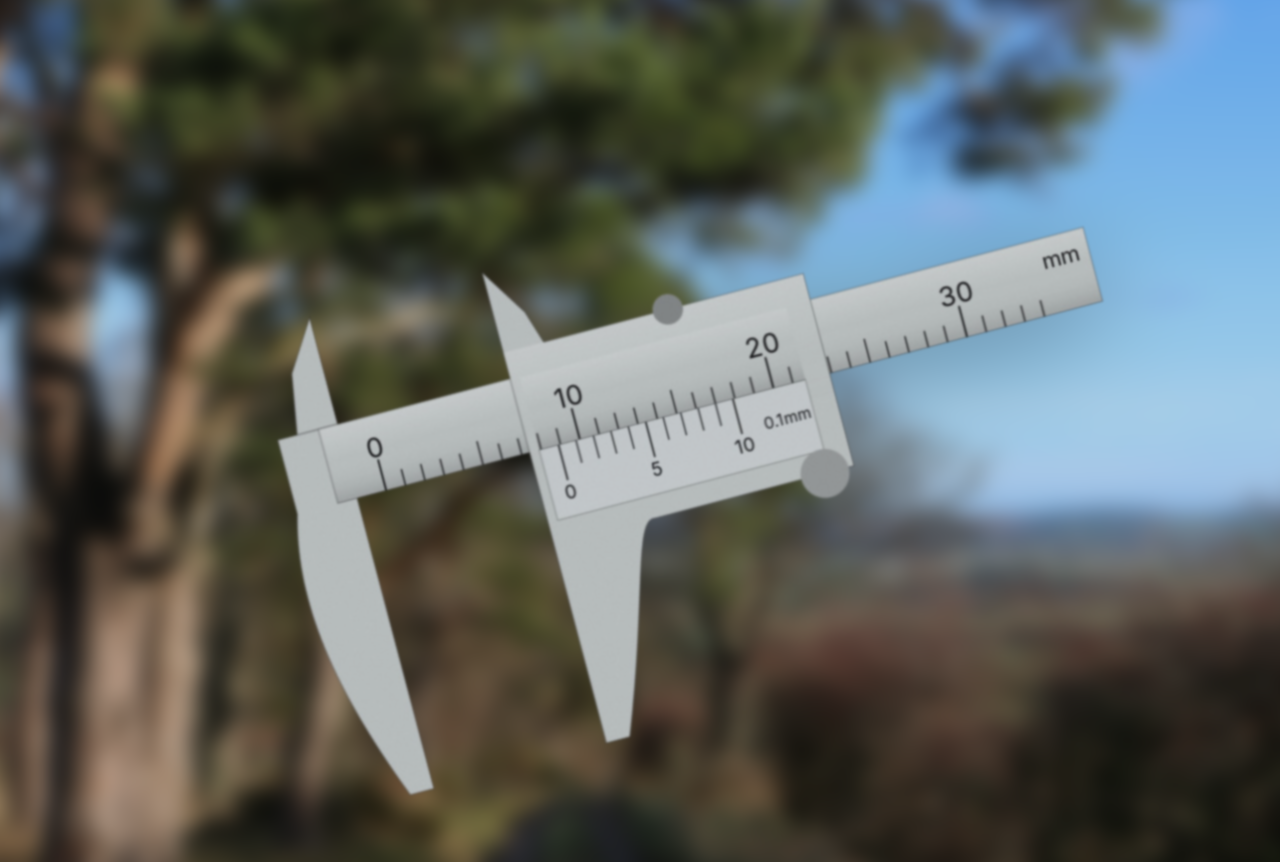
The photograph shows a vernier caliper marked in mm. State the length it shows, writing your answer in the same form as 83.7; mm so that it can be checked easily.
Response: 8.9; mm
